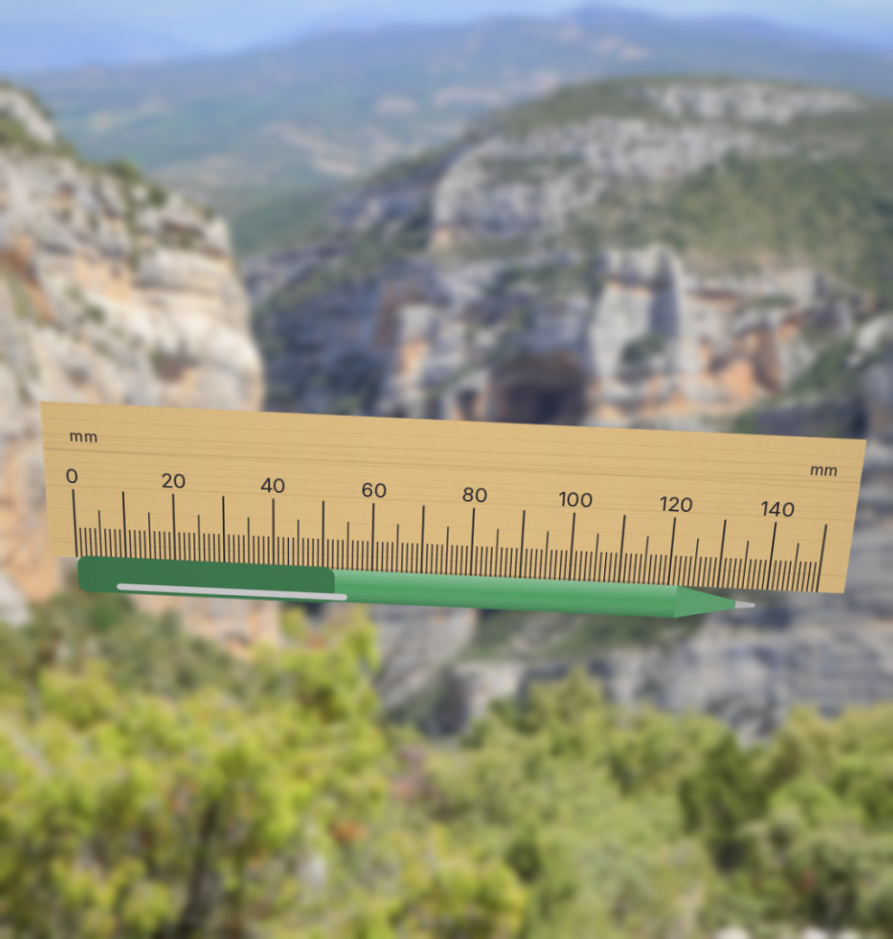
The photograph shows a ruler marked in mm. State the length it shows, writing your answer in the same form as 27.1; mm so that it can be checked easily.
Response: 138; mm
